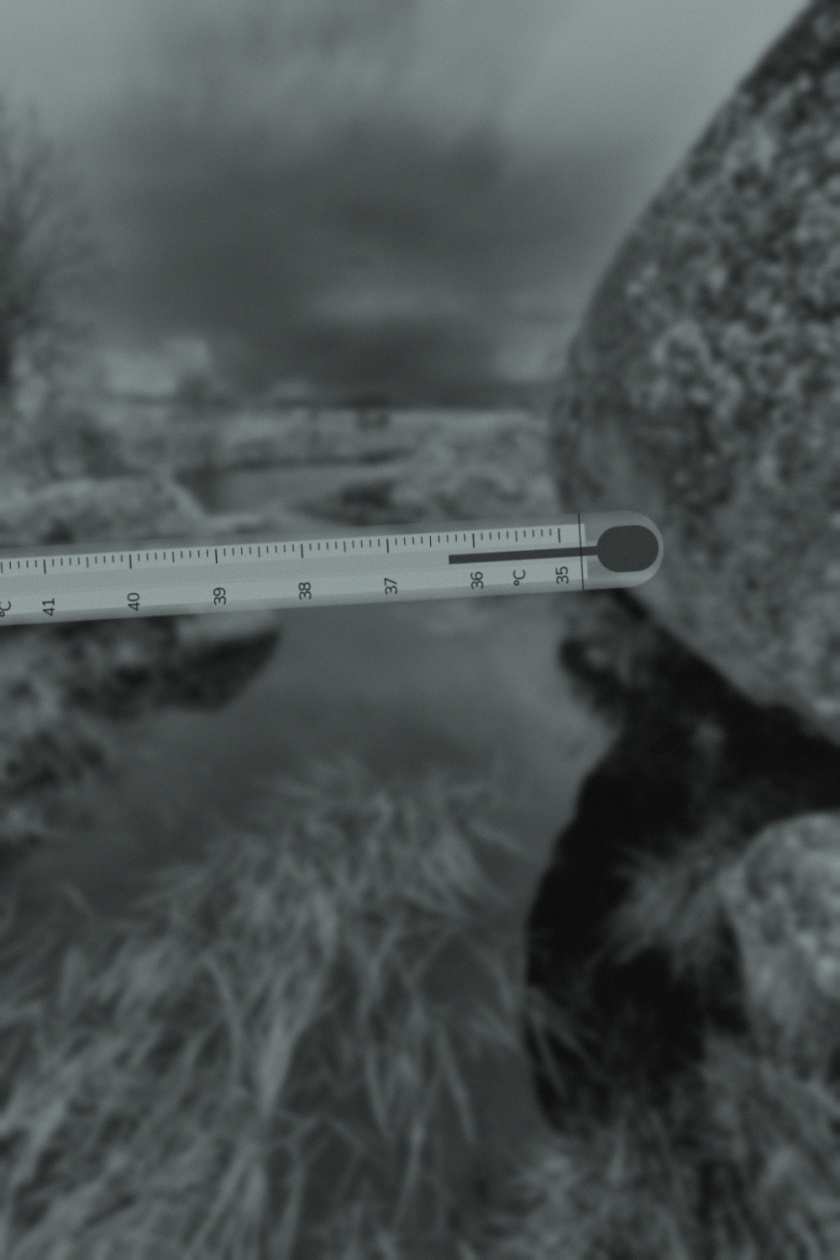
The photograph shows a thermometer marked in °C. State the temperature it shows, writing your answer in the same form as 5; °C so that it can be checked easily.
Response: 36.3; °C
